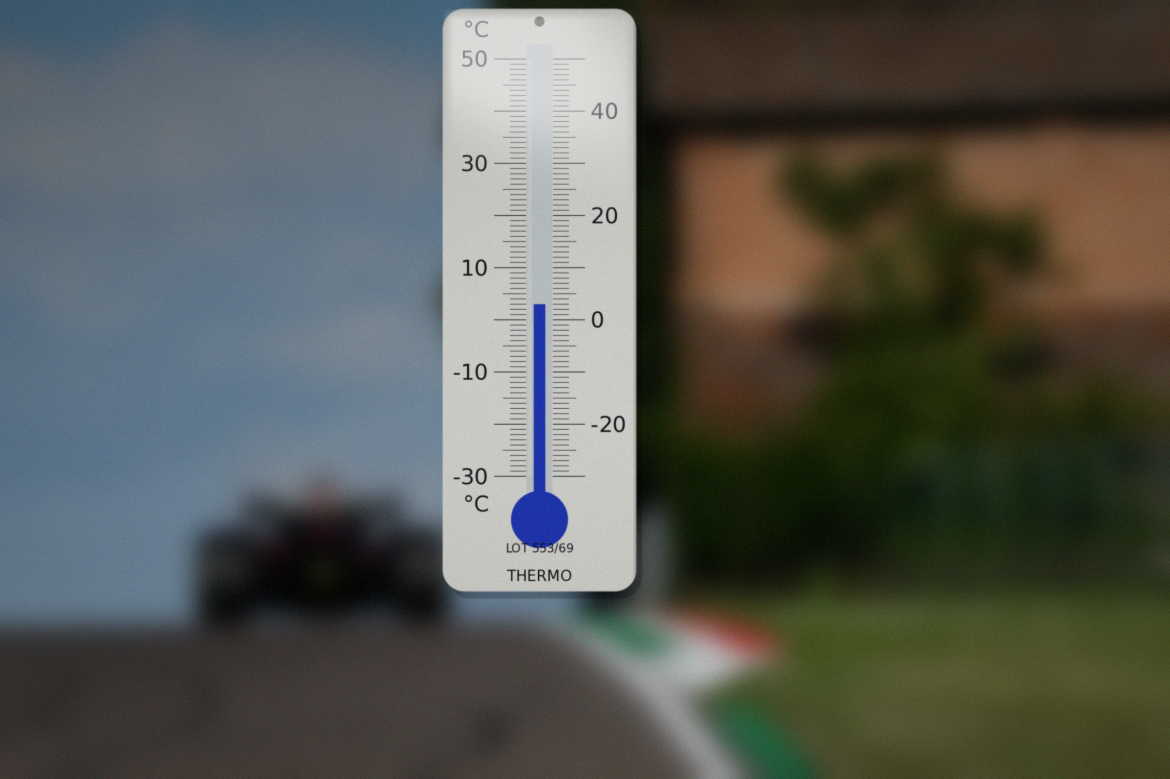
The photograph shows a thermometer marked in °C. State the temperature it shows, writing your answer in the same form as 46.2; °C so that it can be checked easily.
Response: 3; °C
